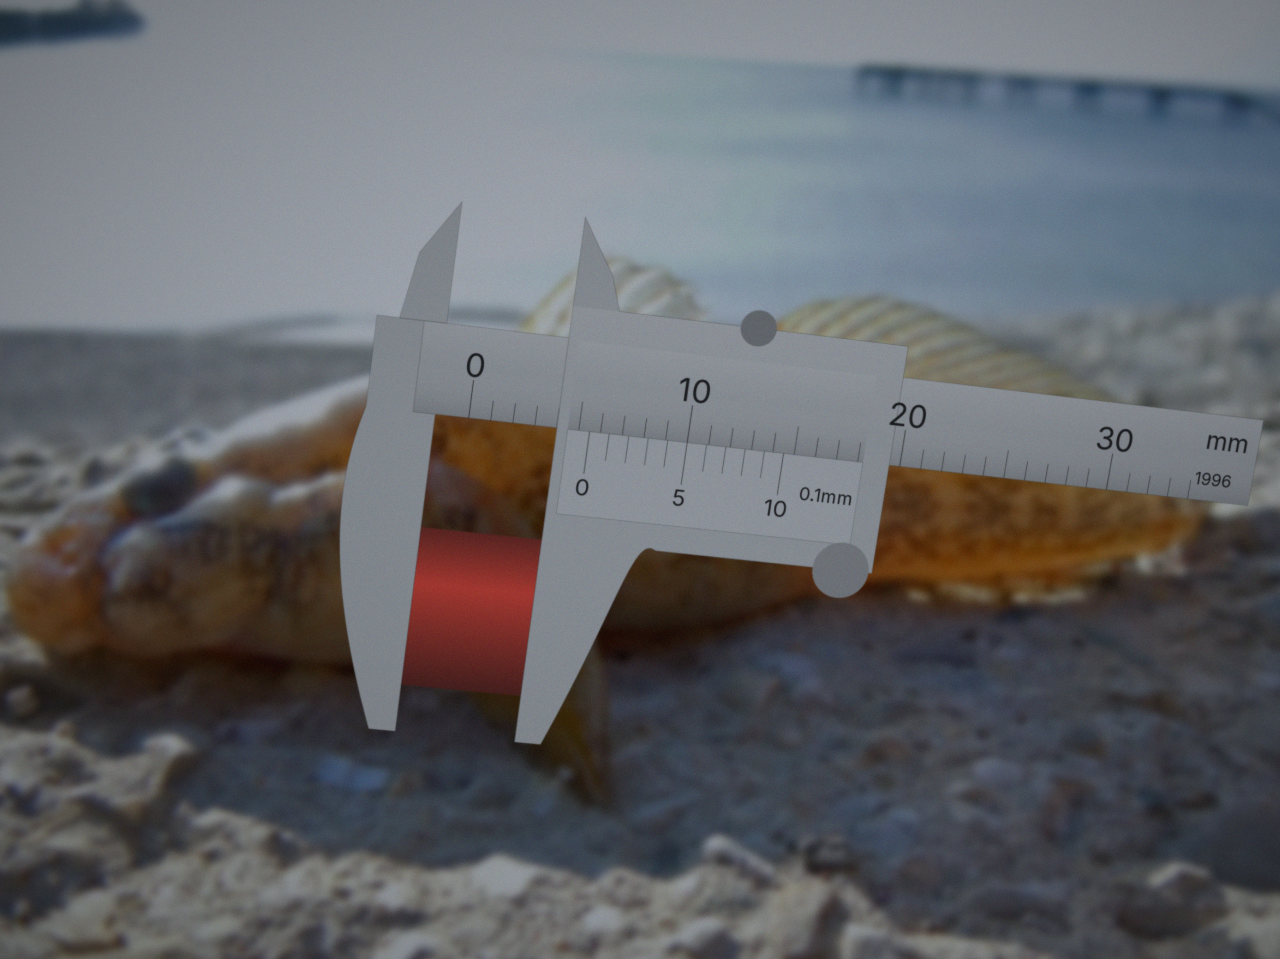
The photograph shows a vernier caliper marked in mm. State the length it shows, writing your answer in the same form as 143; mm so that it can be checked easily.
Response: 5.5; mm
